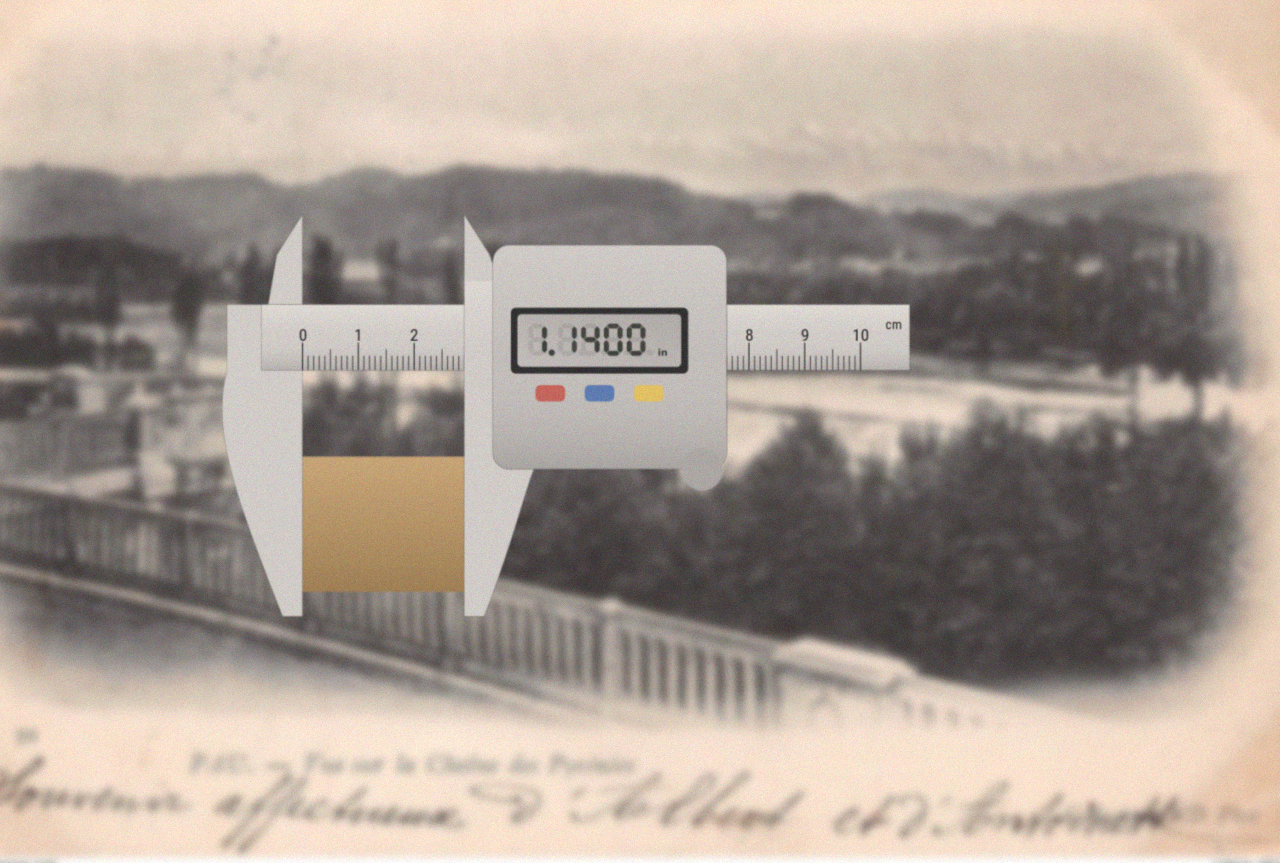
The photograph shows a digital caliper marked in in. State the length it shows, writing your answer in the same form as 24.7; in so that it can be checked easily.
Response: 1.1400; in
